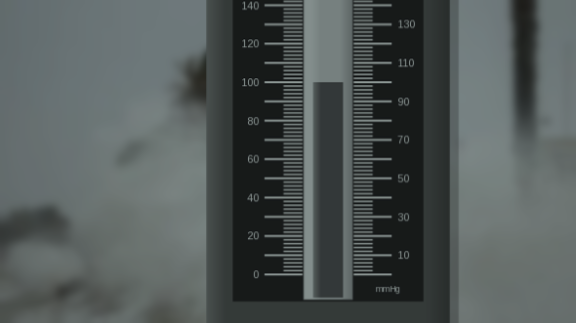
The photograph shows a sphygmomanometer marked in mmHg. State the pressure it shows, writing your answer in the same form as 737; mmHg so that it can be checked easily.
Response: 100; mmHg
